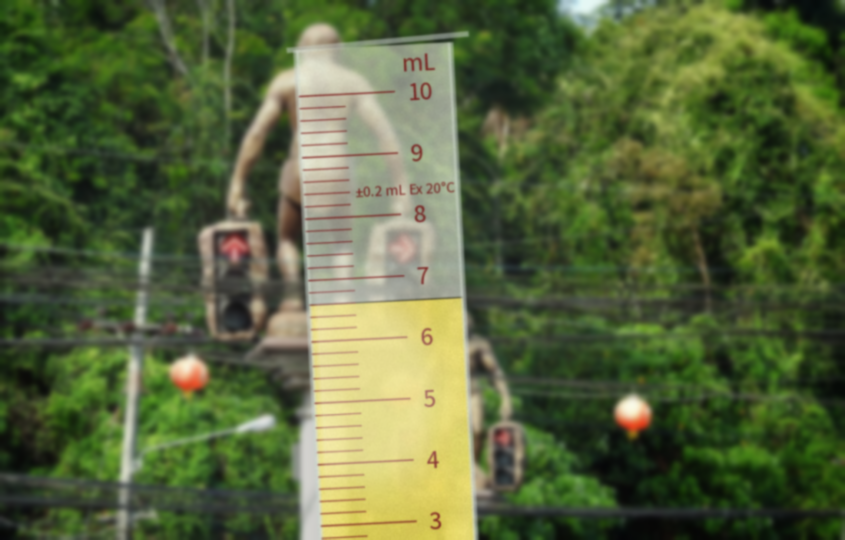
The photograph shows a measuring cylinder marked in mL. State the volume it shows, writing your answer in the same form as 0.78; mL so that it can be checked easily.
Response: 6.6; mL
